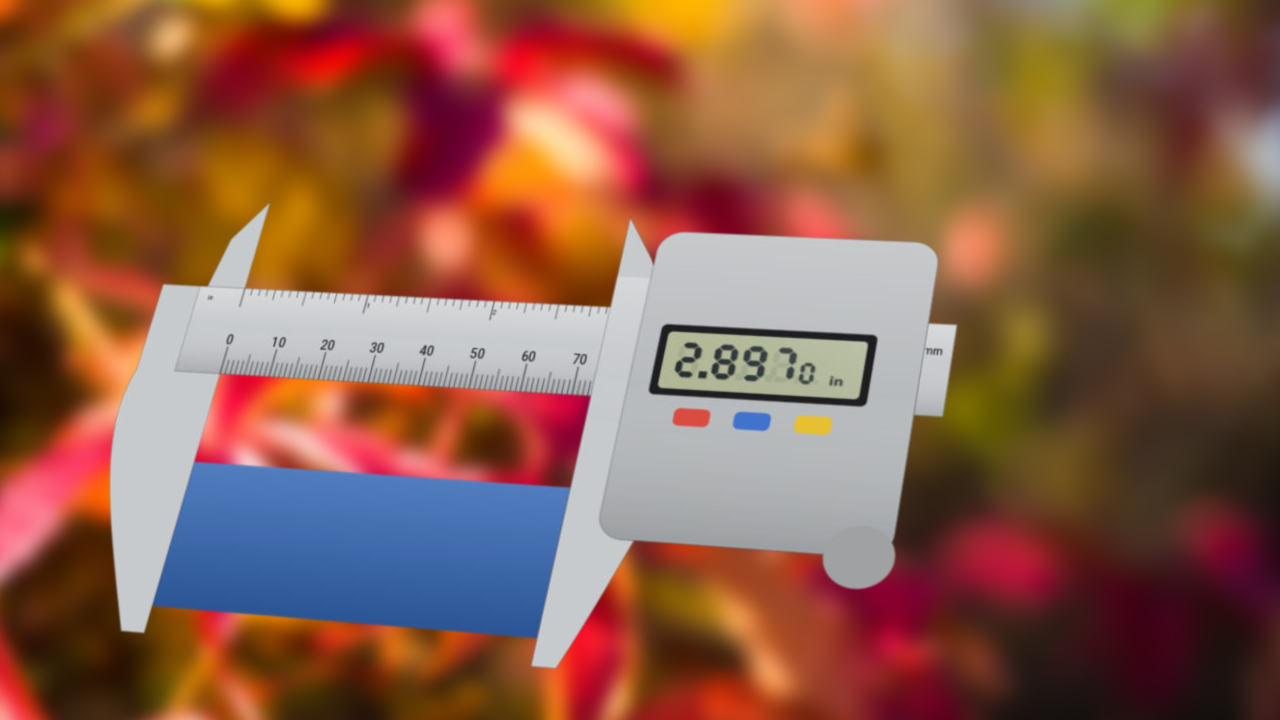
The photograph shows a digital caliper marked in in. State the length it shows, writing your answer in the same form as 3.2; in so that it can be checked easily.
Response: 2.8970; in
